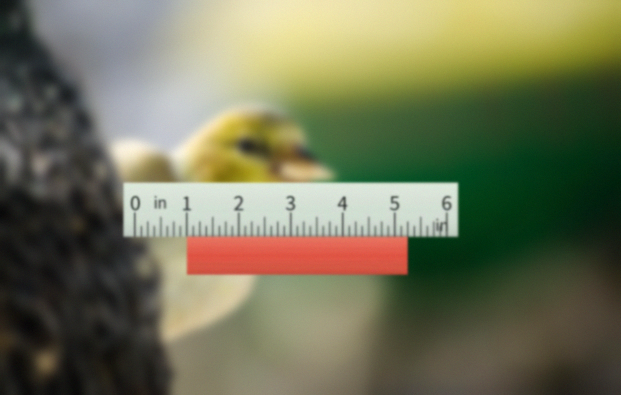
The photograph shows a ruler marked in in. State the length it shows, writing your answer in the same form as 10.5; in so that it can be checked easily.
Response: 4.25; in
